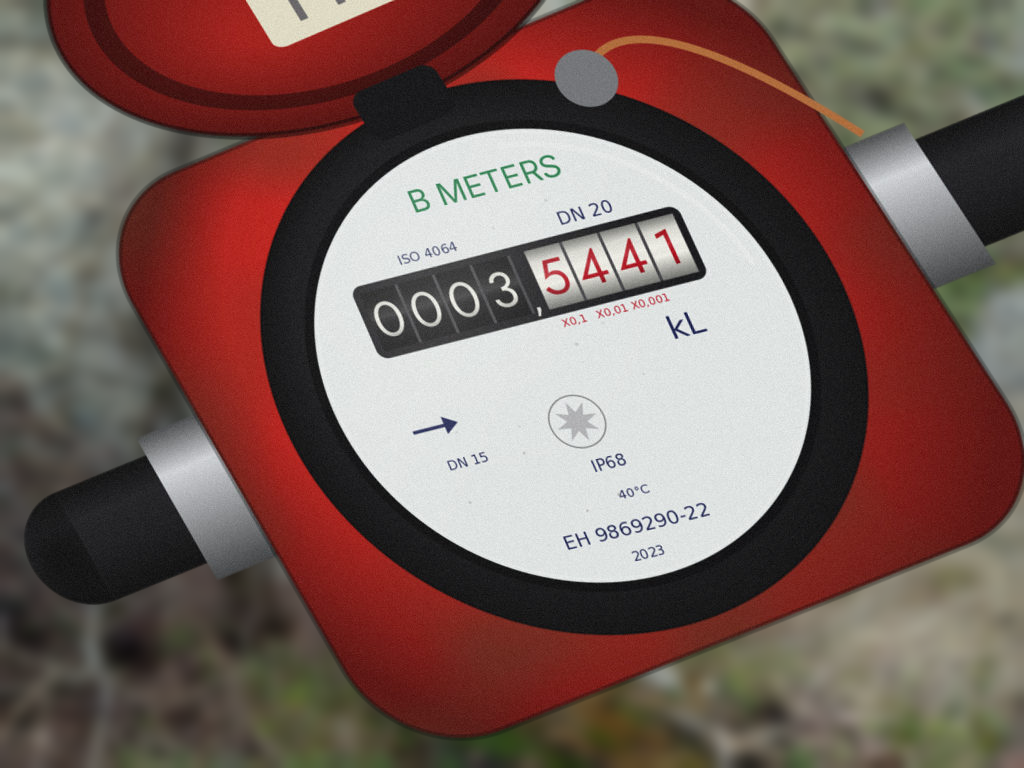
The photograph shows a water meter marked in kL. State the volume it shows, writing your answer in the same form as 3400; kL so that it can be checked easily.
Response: 3.5441; kL
